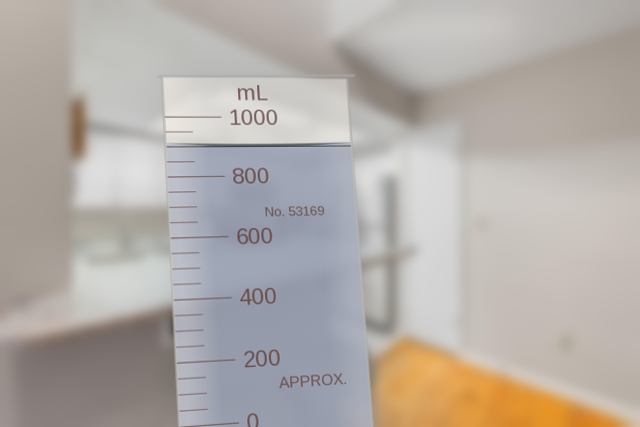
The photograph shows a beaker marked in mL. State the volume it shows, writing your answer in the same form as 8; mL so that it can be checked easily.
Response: 900; mL
